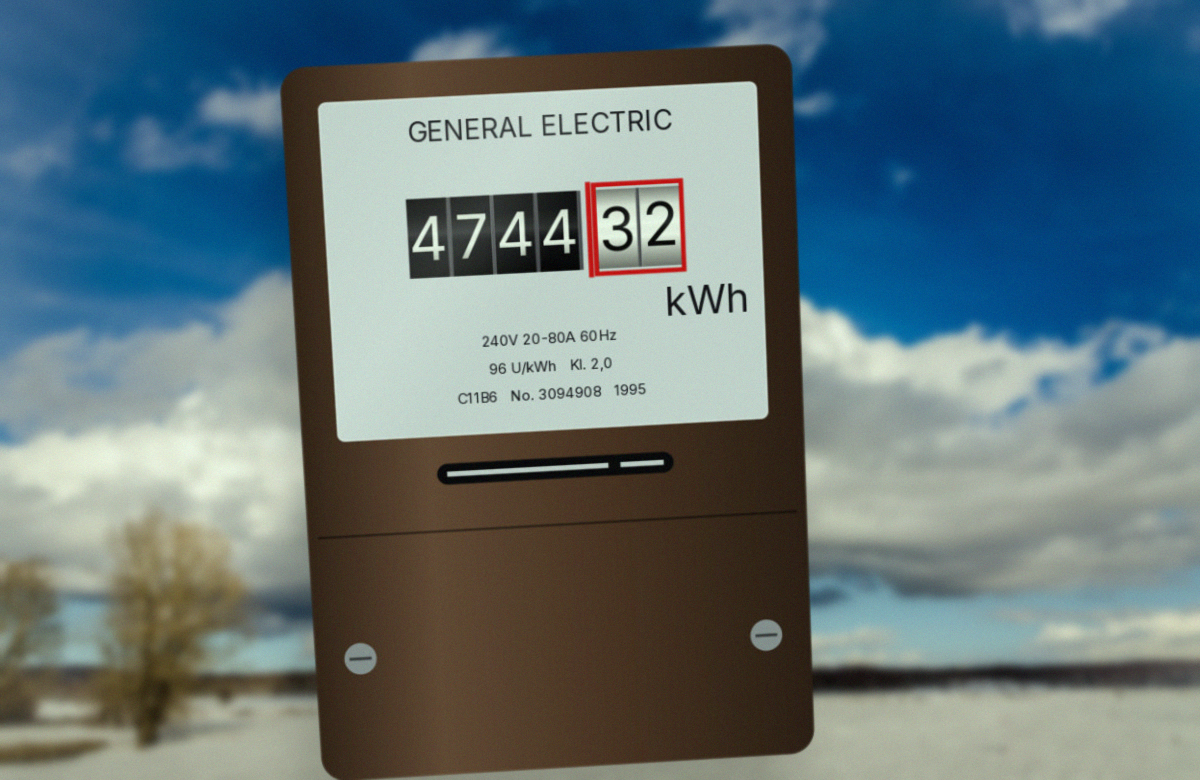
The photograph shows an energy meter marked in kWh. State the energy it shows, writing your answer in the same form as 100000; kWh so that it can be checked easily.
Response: 4744.32; kWh
